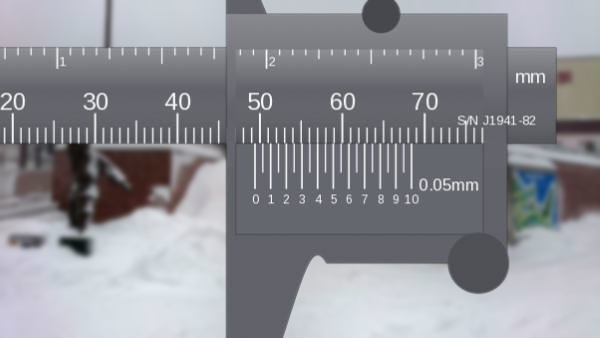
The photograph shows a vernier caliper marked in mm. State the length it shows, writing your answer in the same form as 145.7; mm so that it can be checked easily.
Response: 49.4; mm
